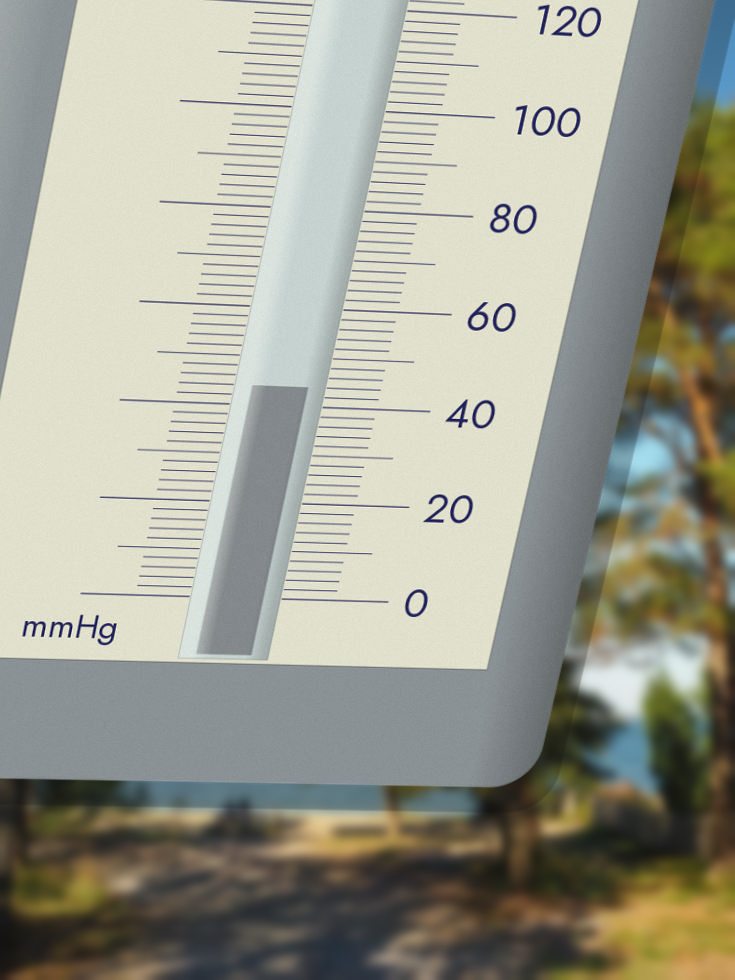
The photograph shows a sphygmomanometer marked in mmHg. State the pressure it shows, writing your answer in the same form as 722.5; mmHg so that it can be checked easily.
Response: 44; mmHg
